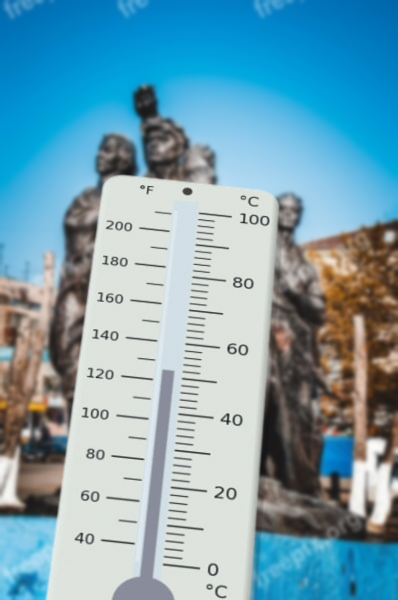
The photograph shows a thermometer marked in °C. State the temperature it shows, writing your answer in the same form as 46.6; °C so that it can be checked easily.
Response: 52; °C
